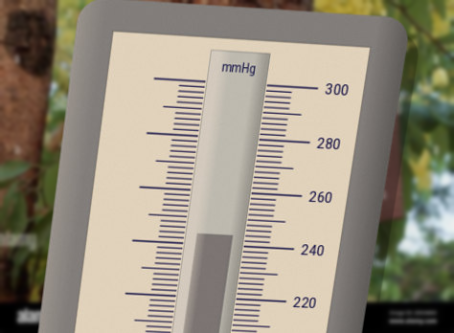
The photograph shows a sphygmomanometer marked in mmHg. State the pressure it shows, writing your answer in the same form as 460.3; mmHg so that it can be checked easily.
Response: 244; mmHg
